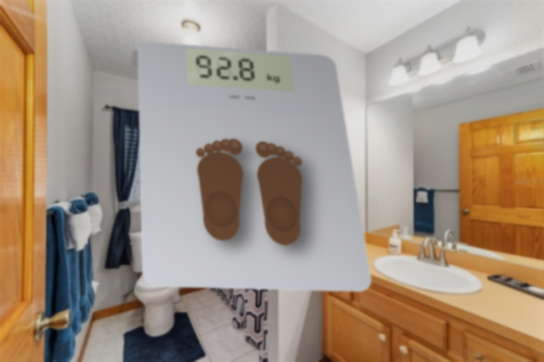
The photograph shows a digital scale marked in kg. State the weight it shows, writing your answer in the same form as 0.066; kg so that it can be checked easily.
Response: 92.8; kg
